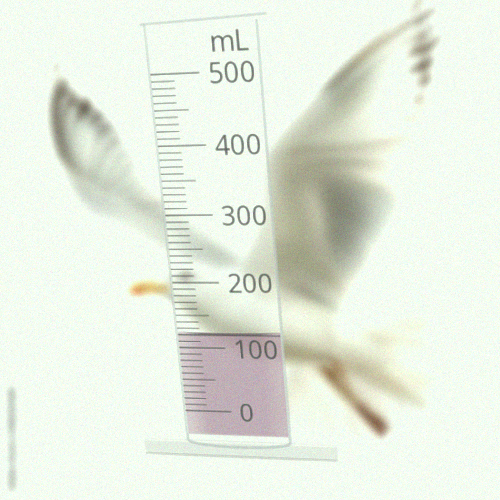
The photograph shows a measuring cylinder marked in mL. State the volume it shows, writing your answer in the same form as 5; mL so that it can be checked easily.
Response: 120; mL
